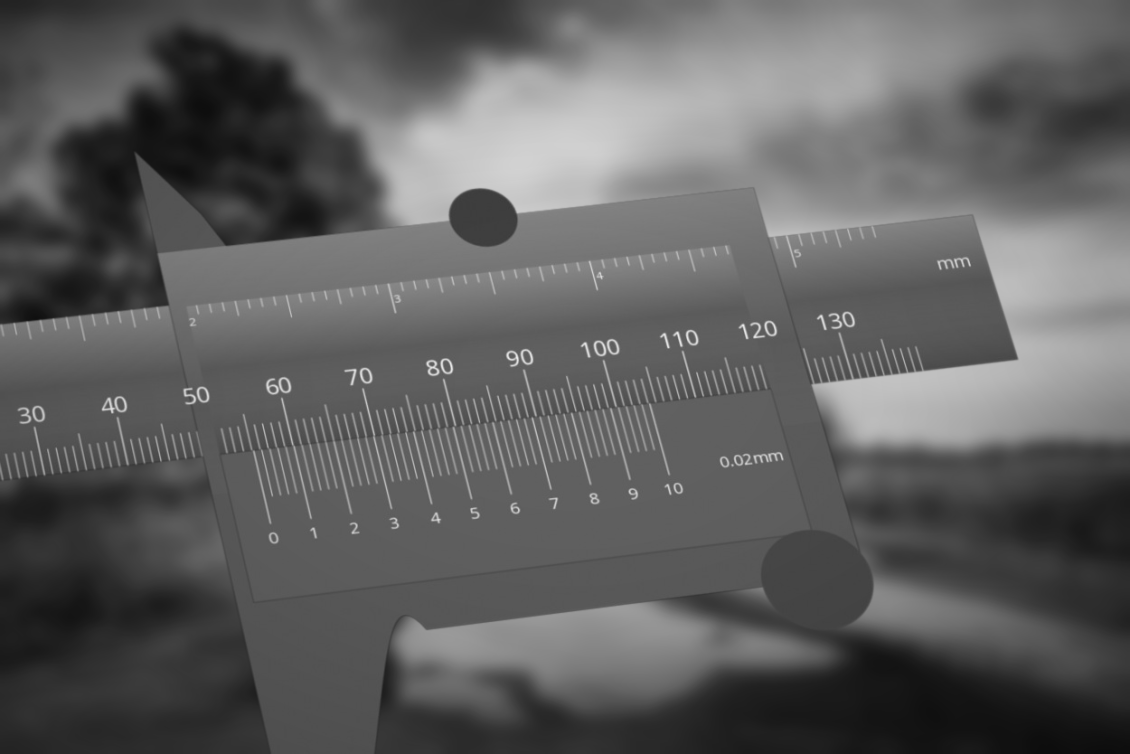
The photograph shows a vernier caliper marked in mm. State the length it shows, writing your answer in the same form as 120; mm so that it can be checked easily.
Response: 55.2; mm
